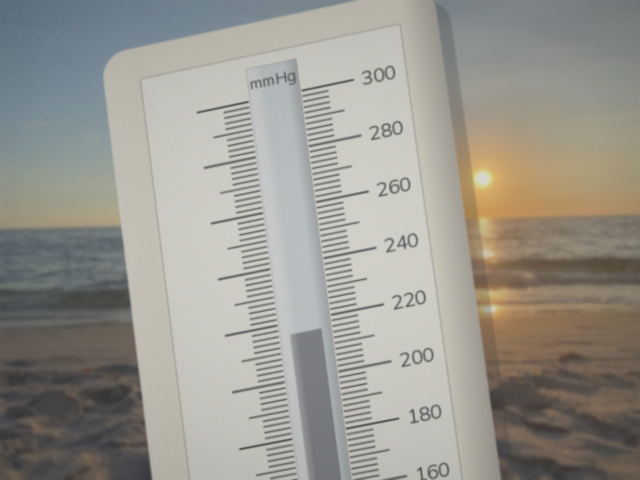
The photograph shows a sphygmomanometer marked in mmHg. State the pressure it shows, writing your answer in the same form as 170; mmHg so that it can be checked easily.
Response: 216; mmHg
